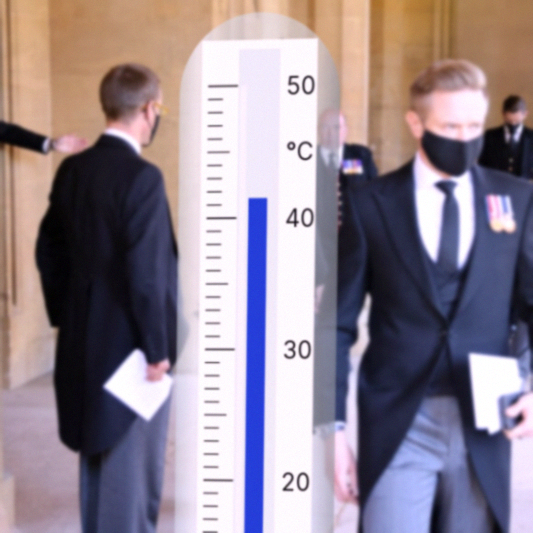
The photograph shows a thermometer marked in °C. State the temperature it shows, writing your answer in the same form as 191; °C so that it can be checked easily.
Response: 41.5; °C
